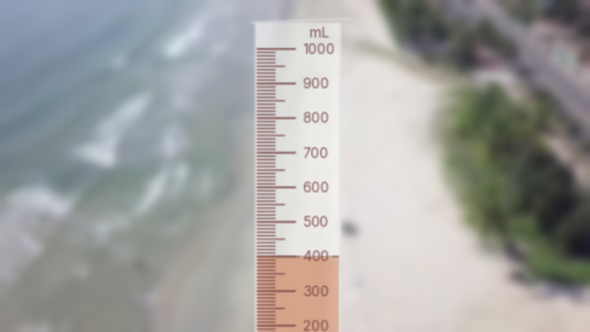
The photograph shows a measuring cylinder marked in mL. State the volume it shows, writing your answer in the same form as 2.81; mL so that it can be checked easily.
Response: 400; mL
